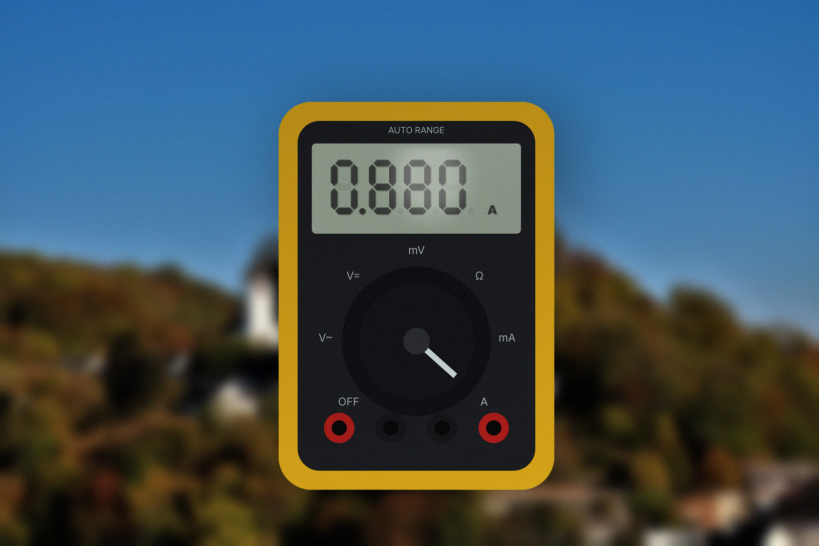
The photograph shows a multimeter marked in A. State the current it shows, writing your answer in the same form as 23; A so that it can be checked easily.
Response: 0.880; A
